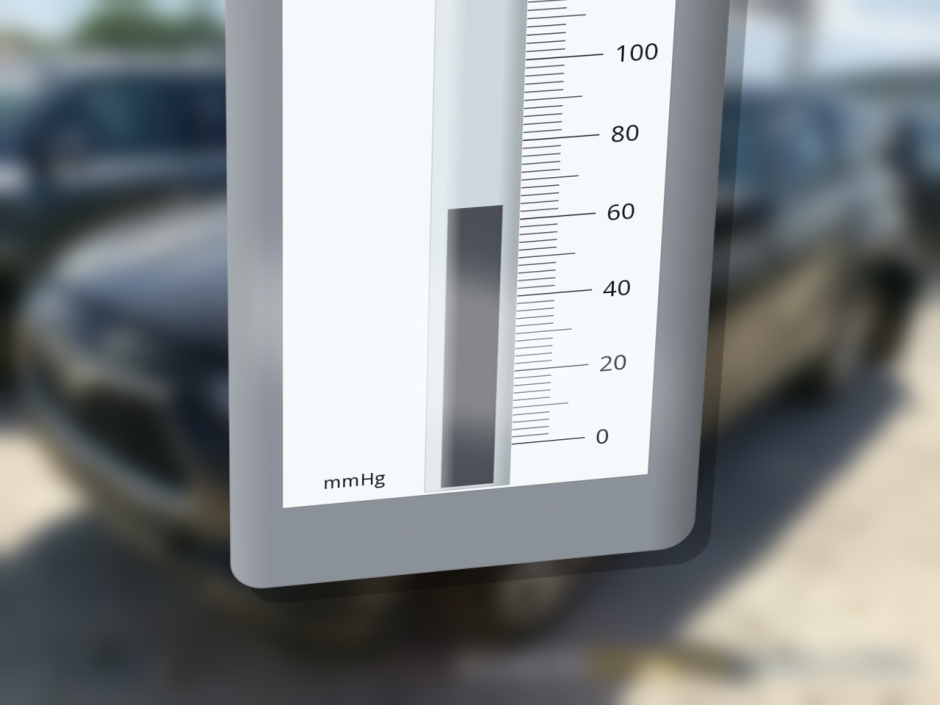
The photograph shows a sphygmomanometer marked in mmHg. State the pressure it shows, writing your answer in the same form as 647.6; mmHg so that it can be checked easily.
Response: 64; mmHg
